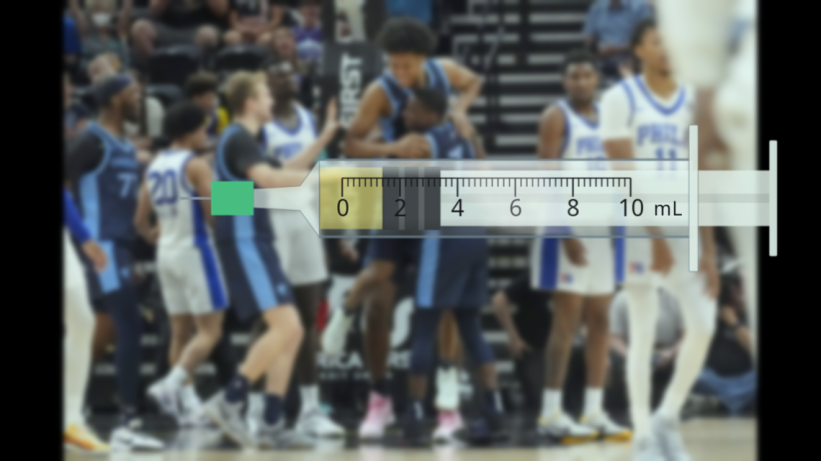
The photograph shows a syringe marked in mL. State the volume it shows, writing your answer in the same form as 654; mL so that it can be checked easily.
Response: 1.4; mL
